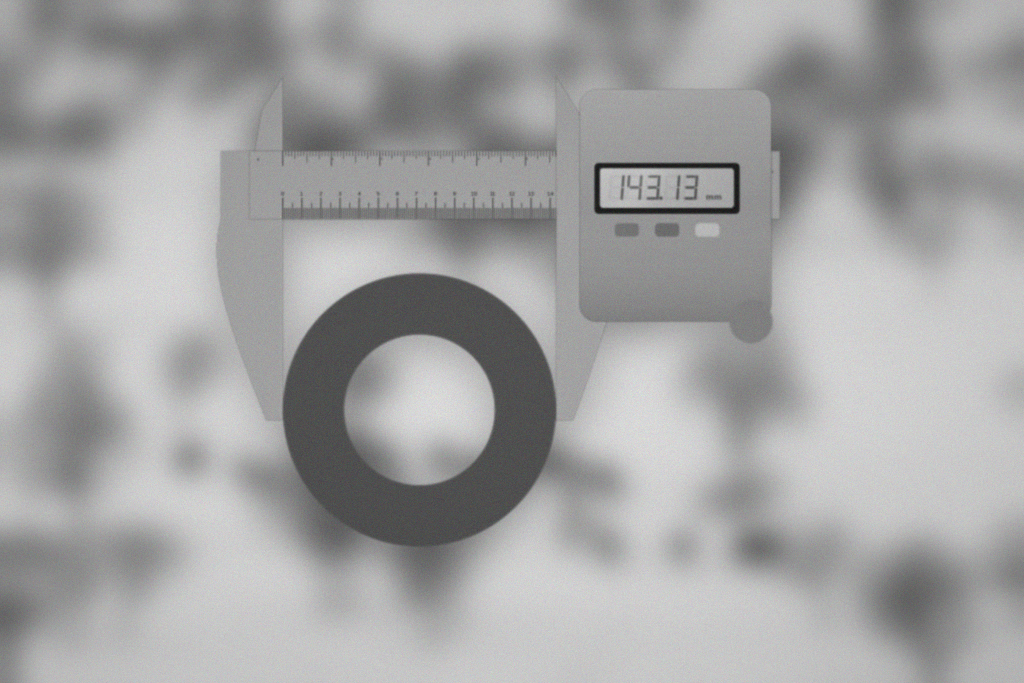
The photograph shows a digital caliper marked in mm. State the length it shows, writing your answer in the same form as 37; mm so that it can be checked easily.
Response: 143.13; mm
